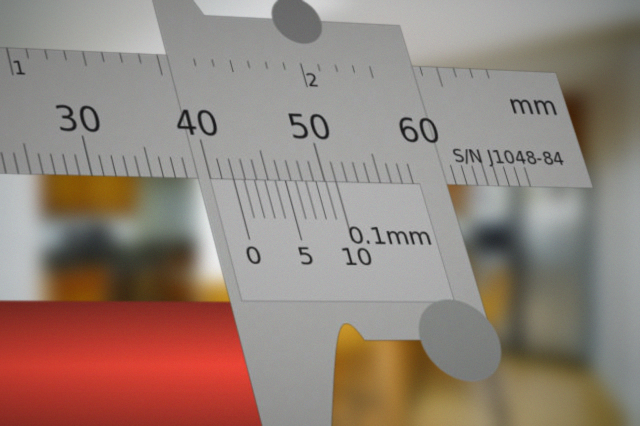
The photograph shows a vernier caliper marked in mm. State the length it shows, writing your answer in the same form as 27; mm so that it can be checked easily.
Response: 42.0; mm
